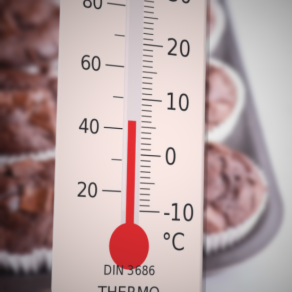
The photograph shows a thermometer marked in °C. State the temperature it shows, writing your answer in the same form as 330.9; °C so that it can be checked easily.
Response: 6; °C
